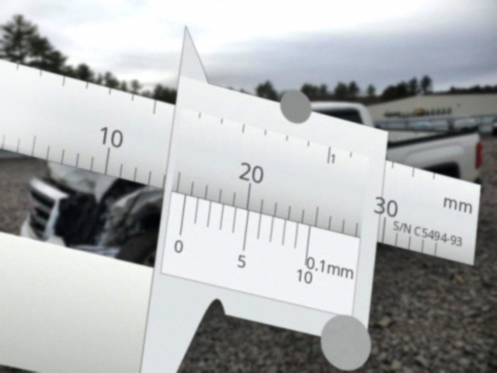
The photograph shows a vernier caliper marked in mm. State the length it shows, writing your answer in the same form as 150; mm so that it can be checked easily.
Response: 15.6; mm
